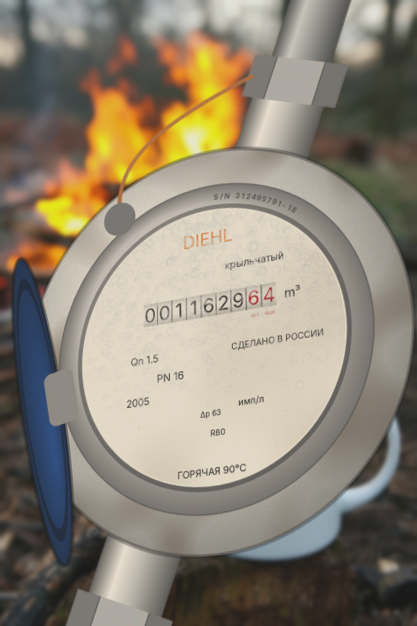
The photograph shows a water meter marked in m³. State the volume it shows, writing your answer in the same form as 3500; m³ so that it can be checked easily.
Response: 11629.64; m³
